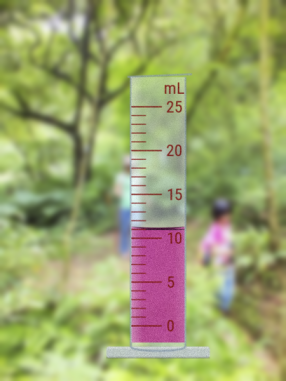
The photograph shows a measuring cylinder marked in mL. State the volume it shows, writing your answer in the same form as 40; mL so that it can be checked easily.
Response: 11; mL
